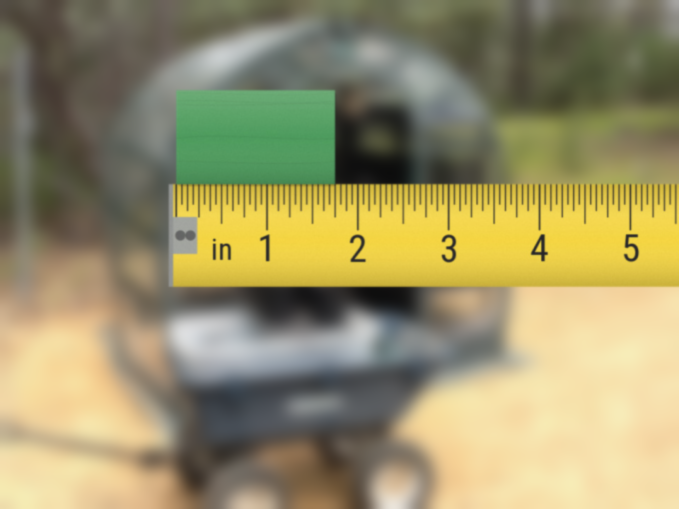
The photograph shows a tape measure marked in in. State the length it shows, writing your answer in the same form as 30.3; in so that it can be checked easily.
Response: 1.75; in
